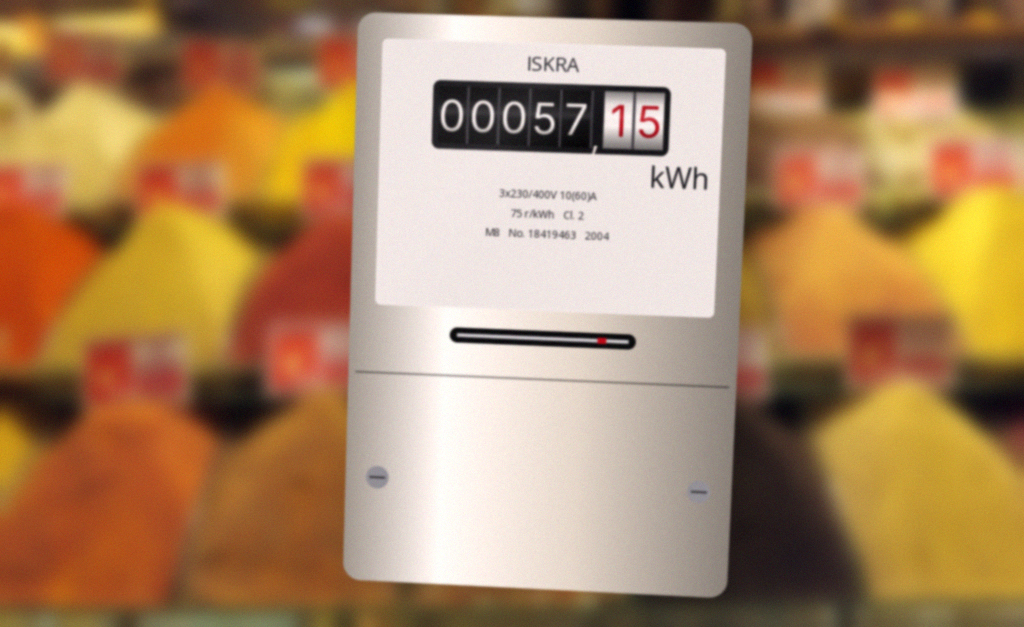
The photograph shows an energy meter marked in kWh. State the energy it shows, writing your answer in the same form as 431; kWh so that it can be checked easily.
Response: 57.15; kWh
